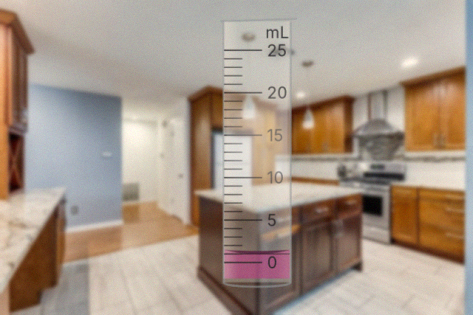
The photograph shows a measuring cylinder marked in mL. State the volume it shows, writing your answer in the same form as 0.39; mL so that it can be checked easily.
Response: 1; mL
